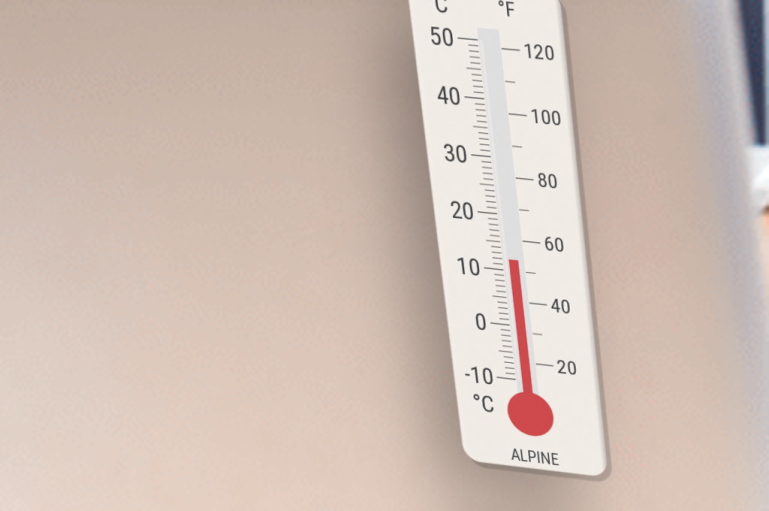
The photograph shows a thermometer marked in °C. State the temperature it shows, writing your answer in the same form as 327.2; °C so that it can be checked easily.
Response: 12; °C
